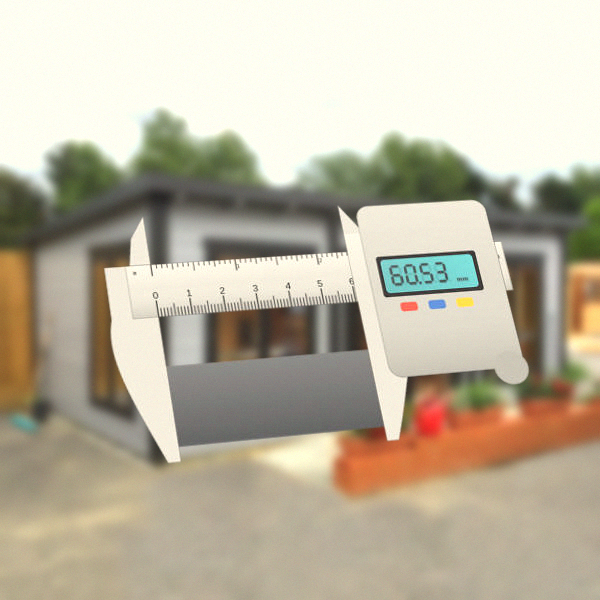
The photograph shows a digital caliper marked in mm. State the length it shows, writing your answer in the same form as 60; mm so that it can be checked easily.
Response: 60.53; mm
